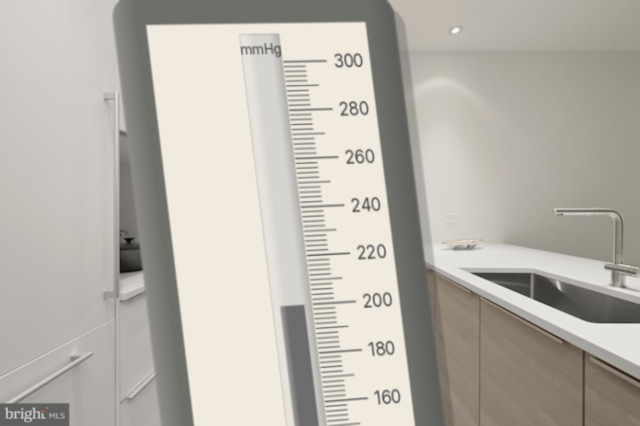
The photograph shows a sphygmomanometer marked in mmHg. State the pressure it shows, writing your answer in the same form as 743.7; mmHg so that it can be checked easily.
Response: 200; mmHg
